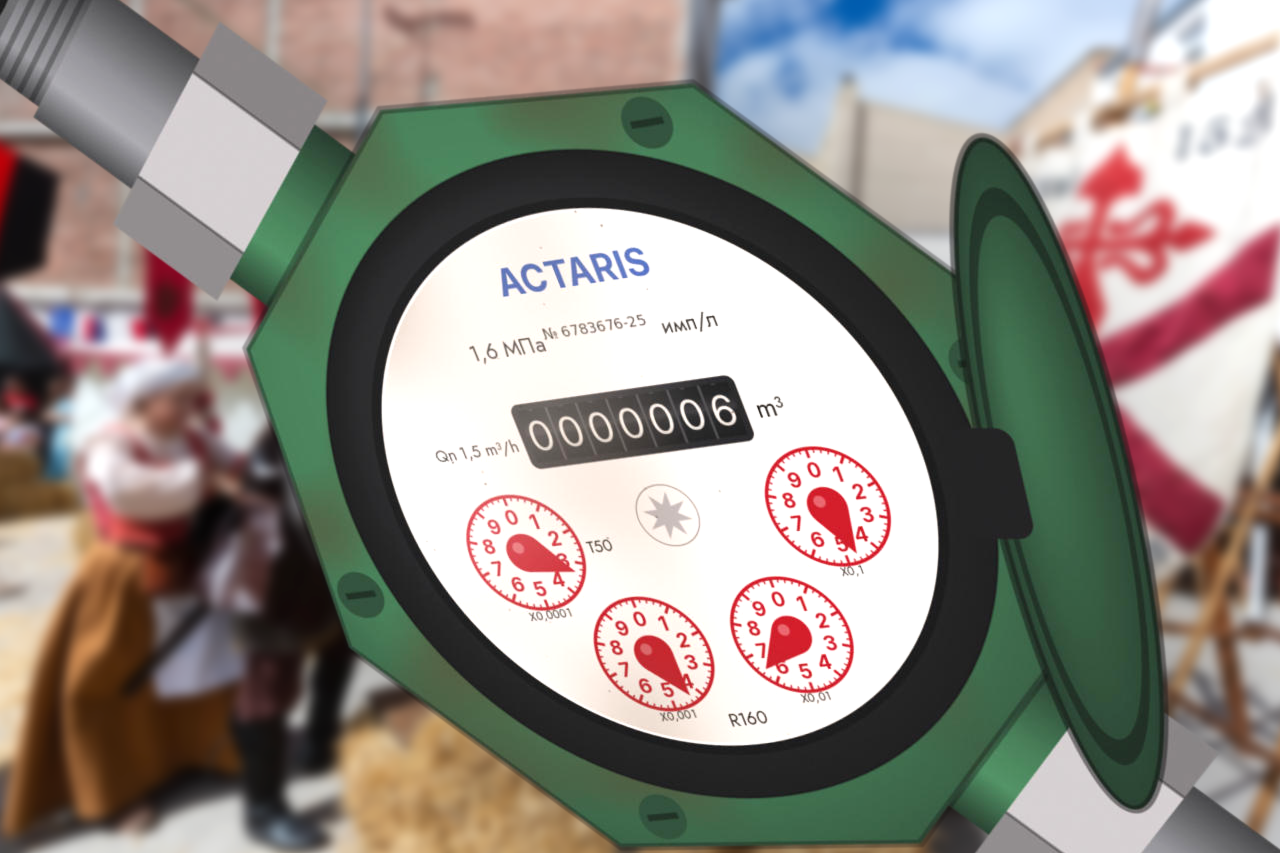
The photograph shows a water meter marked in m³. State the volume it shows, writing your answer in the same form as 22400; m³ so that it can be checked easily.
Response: 6.4643; m³
